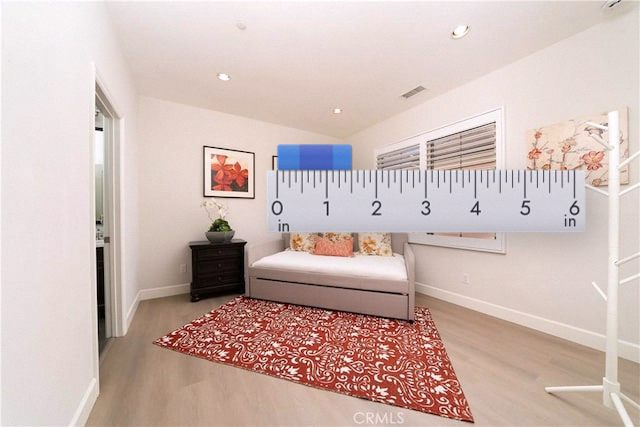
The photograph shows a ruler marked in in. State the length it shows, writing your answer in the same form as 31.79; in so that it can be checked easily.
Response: 1.5; in
